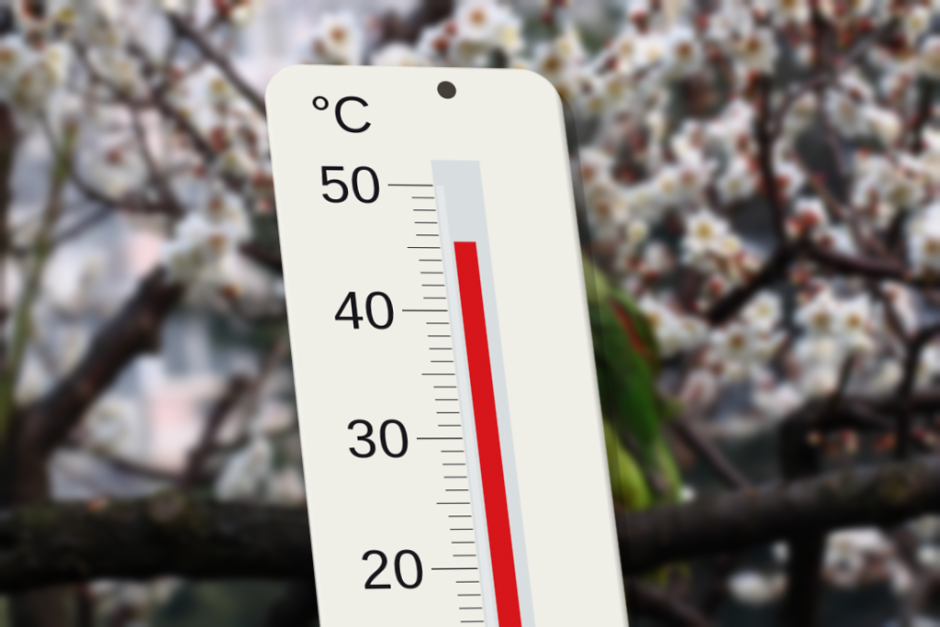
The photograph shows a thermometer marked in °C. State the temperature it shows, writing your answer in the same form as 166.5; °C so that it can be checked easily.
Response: 45.5; °C
